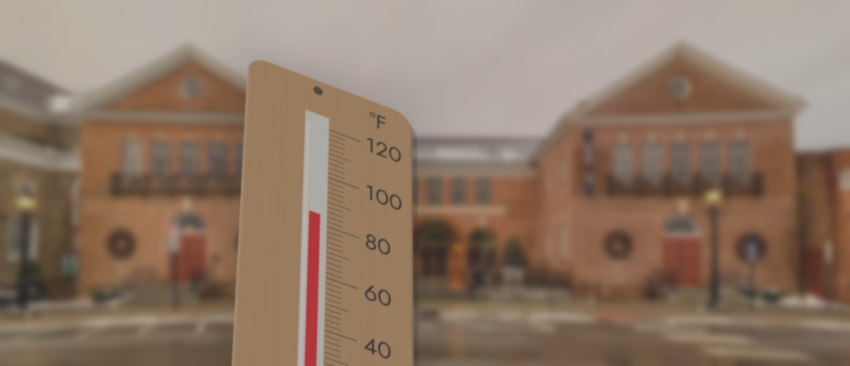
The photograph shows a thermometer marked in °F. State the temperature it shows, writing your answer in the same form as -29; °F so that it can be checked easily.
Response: 84; °F
